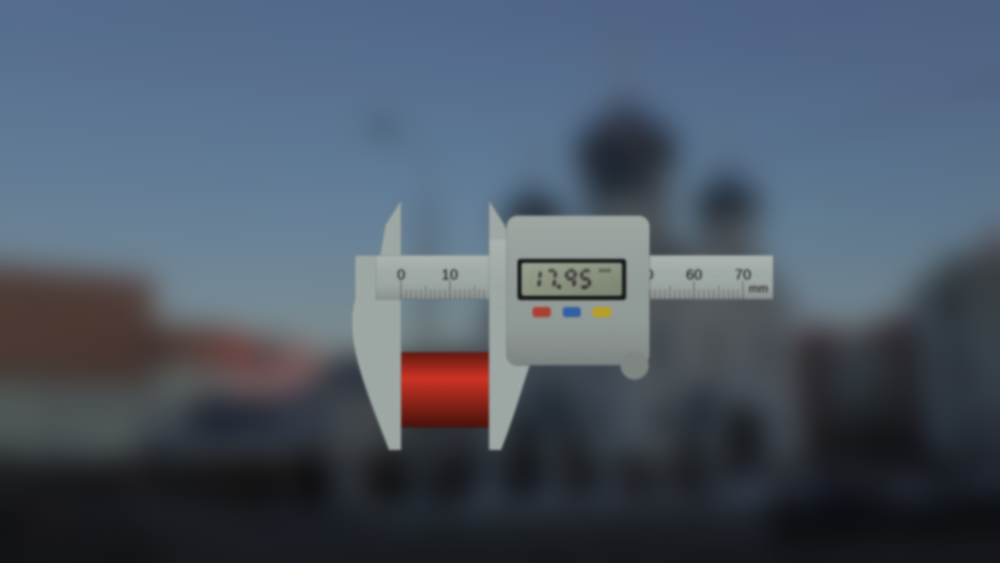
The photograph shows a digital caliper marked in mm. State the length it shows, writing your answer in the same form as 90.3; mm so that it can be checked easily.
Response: 17.95; mm
